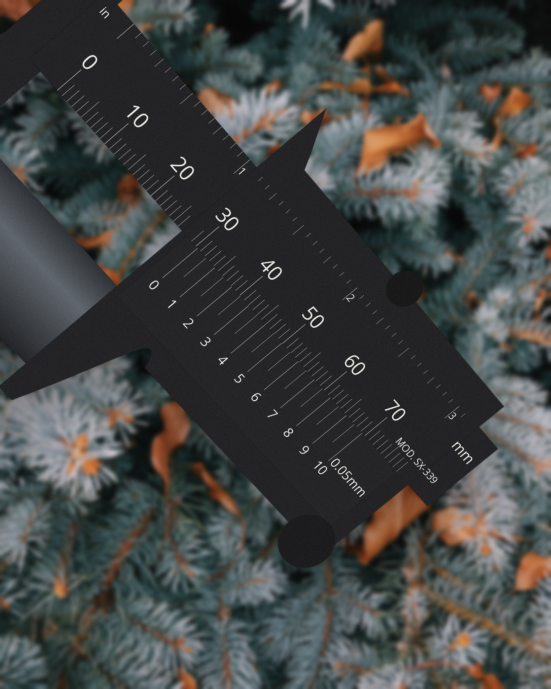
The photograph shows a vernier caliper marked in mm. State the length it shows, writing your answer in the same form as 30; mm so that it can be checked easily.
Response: 30.4; mm
